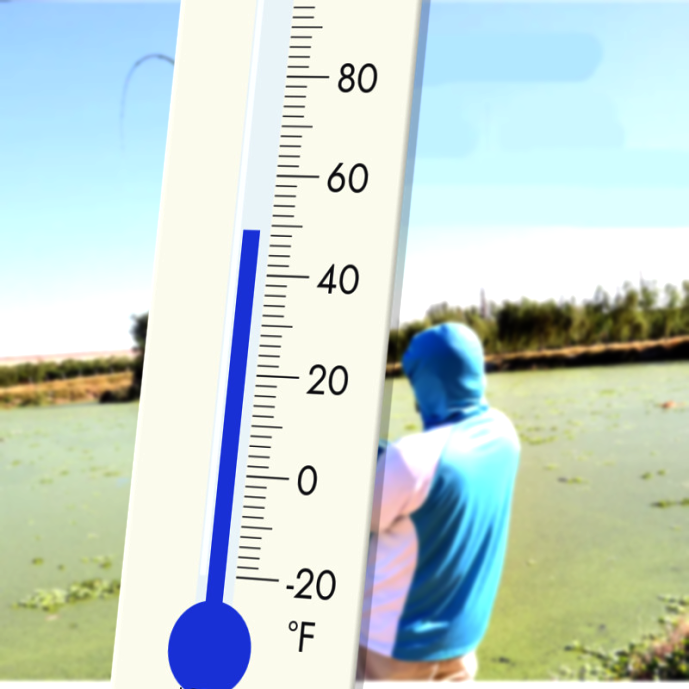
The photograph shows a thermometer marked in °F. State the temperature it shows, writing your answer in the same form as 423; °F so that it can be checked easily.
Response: 49; °F
